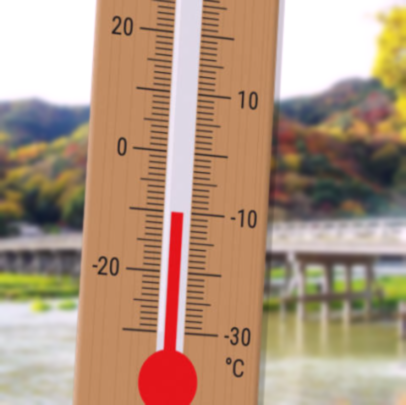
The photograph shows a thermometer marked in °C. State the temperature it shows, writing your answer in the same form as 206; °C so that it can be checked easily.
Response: -10; °C
